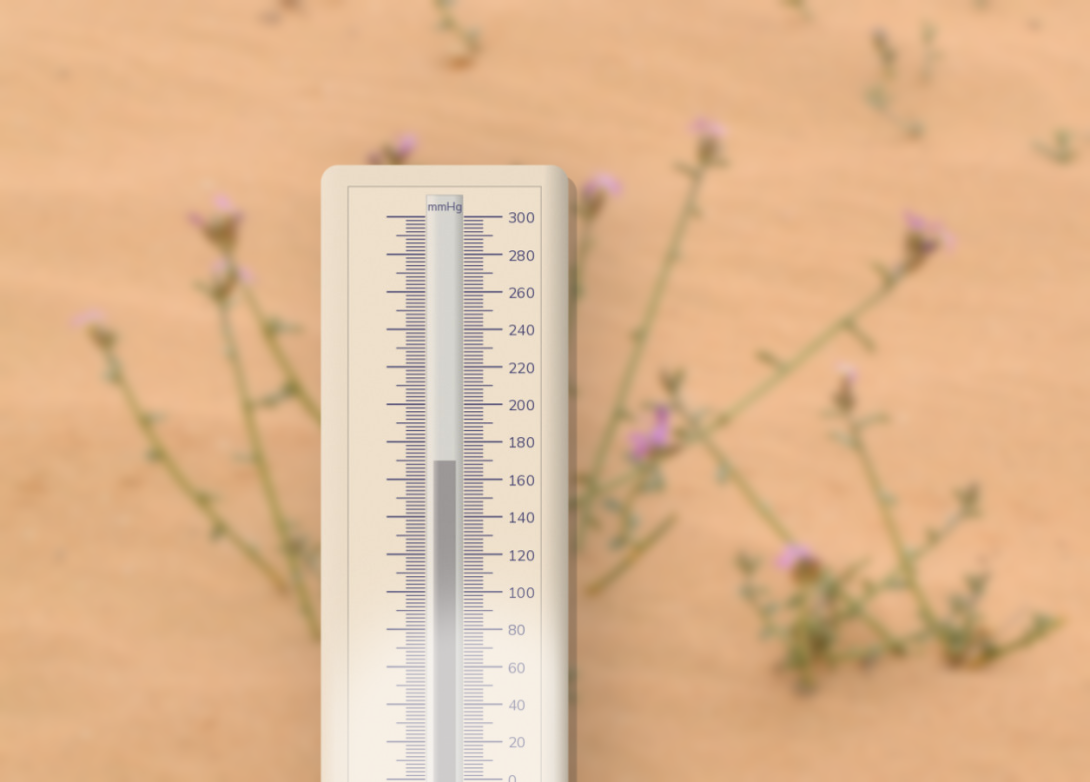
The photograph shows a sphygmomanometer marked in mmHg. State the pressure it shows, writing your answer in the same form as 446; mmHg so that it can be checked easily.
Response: 170; mmHg
